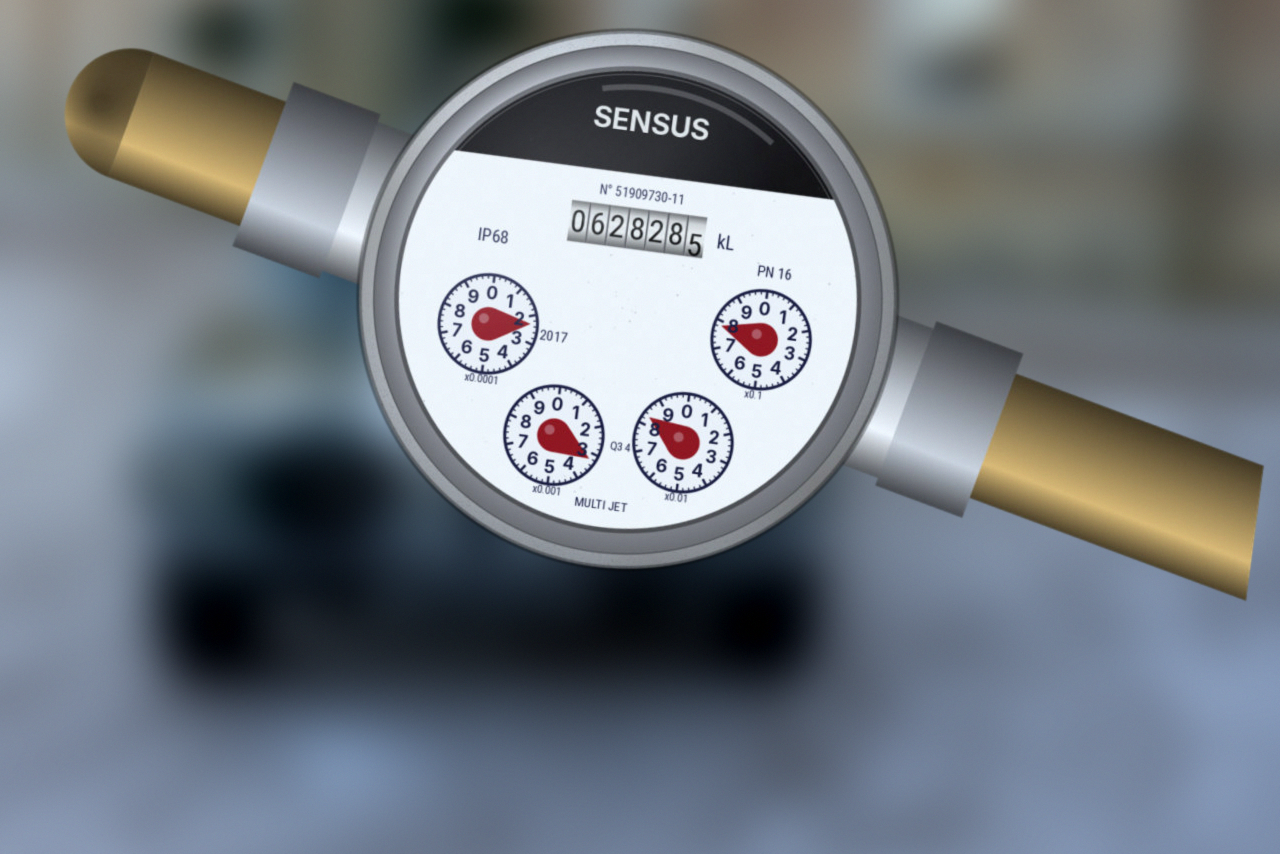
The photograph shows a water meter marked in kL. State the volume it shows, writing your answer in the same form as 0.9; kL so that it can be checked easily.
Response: 628284.7832; kL
